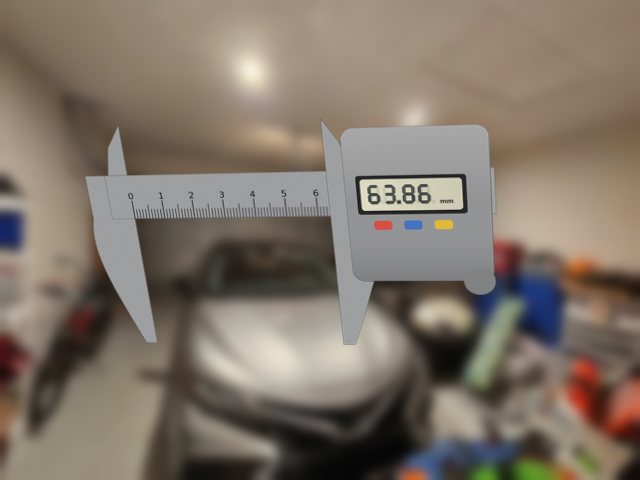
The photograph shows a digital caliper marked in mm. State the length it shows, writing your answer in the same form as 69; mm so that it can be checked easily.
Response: 63.86; mm
